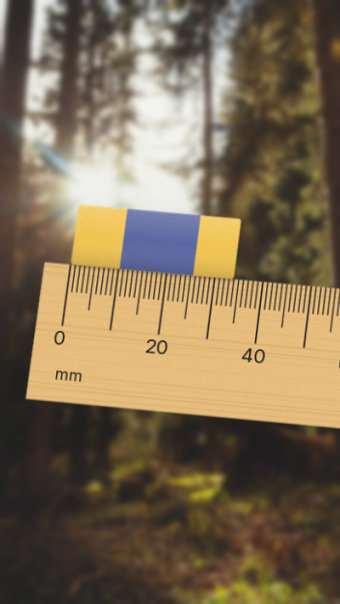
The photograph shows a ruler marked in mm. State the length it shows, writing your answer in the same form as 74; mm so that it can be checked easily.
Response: 34; mm
